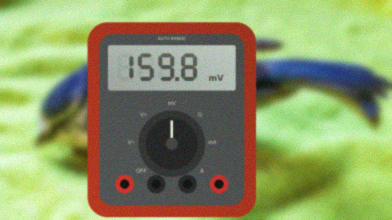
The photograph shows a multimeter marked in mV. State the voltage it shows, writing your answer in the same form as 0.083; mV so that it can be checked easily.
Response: 159.8; mV
